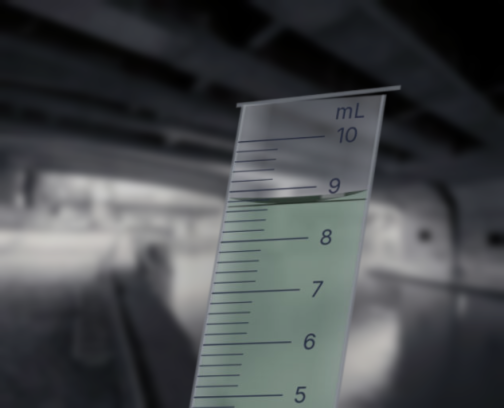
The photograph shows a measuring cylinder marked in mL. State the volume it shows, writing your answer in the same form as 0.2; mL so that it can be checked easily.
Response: 8.7; mL
